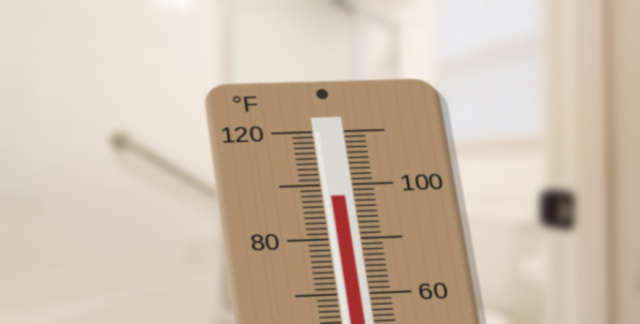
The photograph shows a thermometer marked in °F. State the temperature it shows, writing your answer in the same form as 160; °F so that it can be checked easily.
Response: 96; °F
